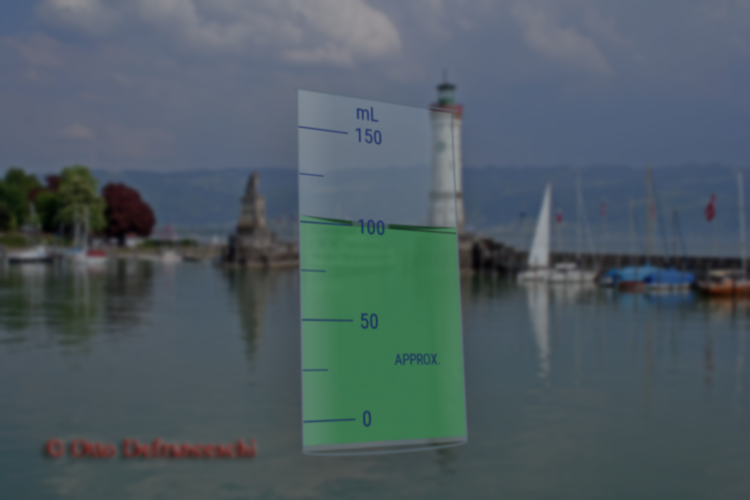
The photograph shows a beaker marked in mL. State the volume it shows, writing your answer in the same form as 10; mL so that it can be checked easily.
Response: 100; mL
